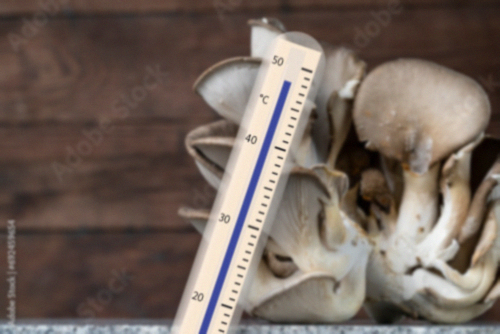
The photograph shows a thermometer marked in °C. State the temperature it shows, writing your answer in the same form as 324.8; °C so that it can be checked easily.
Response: 48; °C
